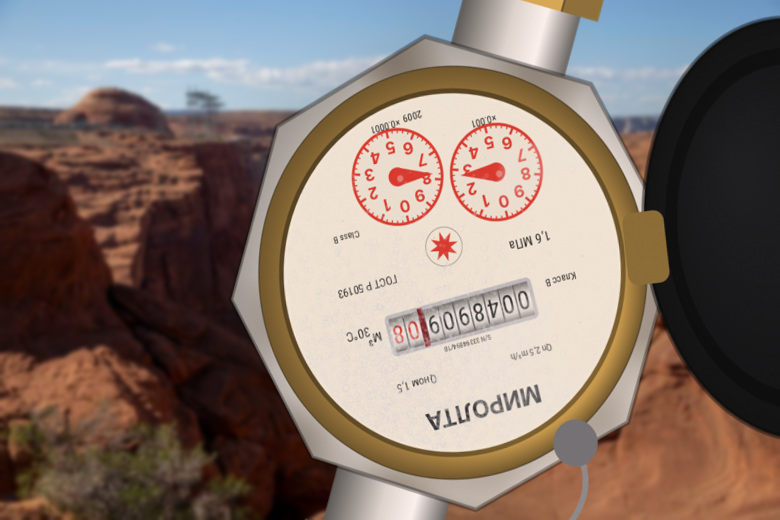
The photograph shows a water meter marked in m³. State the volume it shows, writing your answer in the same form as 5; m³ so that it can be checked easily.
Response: 48909.0827; m³
